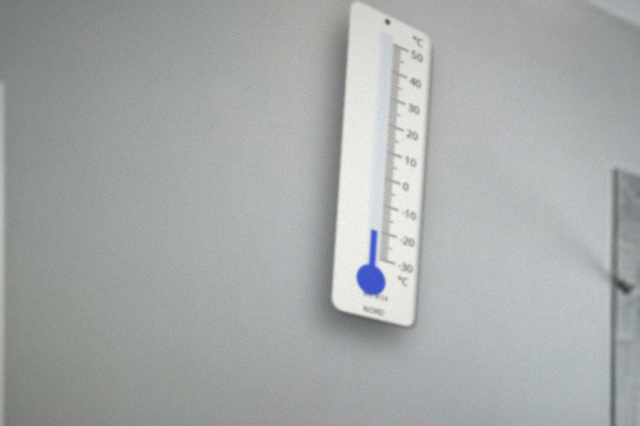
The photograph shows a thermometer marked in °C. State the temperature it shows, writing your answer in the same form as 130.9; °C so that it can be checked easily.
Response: -20; °C
